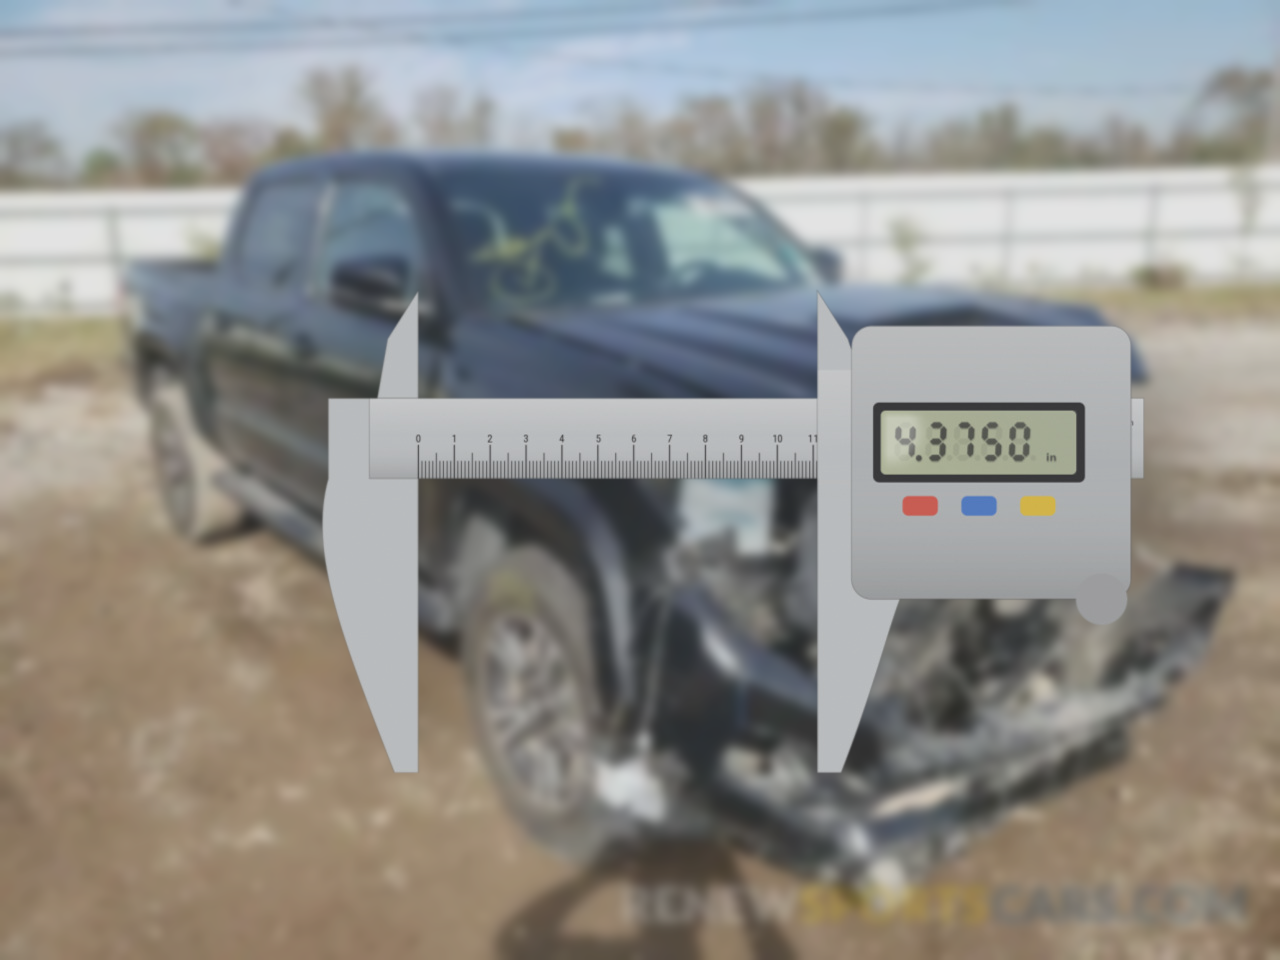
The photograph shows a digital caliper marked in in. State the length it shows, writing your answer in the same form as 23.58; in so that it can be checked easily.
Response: 4.3750; in
